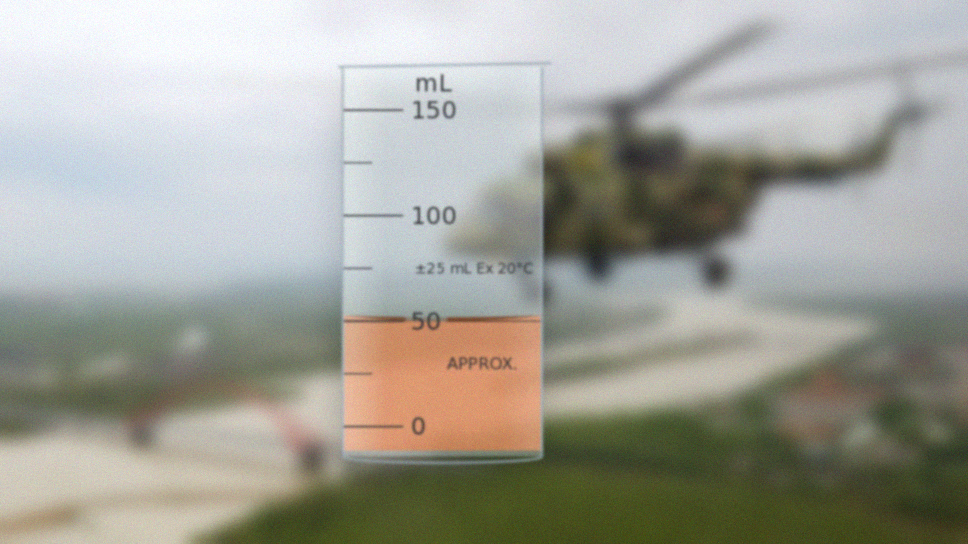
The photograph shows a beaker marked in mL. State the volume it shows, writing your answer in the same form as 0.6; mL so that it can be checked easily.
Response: 50; mL
